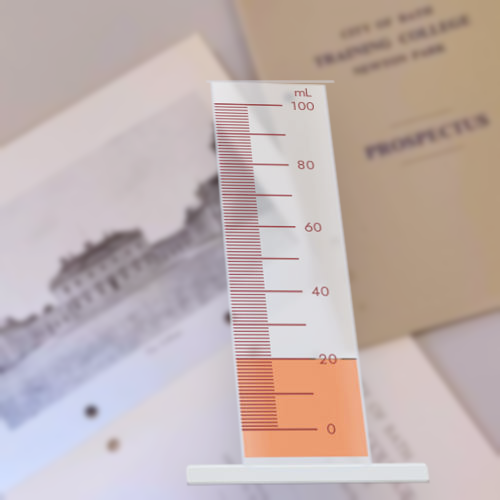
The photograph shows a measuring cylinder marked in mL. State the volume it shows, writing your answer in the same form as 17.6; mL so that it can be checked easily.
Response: 20; mL
